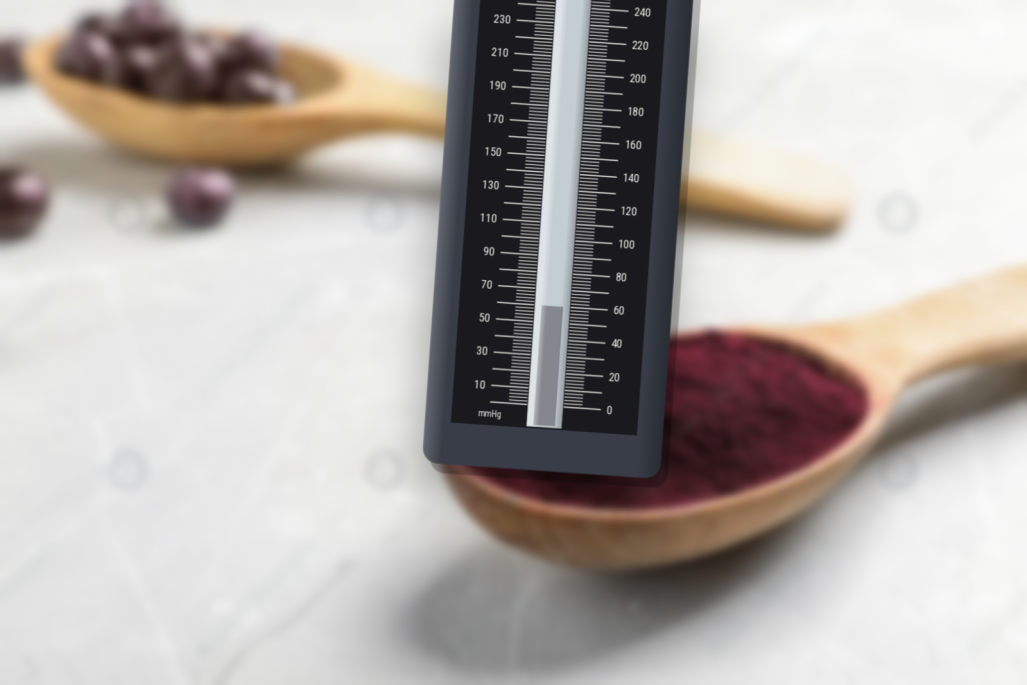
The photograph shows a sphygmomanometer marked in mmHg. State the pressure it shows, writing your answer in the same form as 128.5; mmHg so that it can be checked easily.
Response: 60; mmHg
